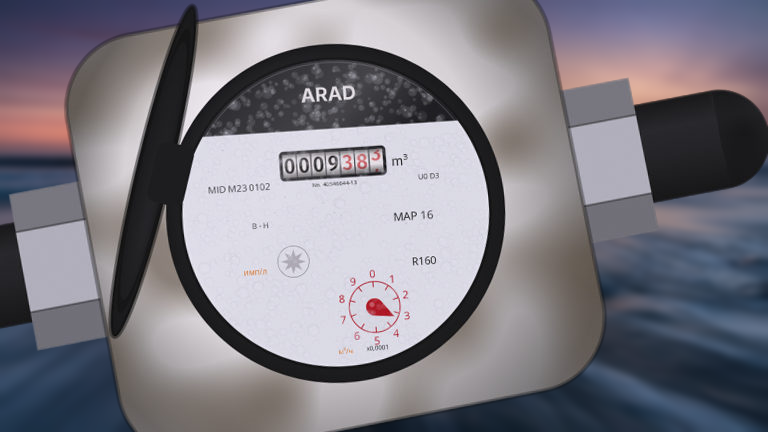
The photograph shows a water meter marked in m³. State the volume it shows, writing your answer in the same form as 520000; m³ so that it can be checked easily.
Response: 9.3833; m³
